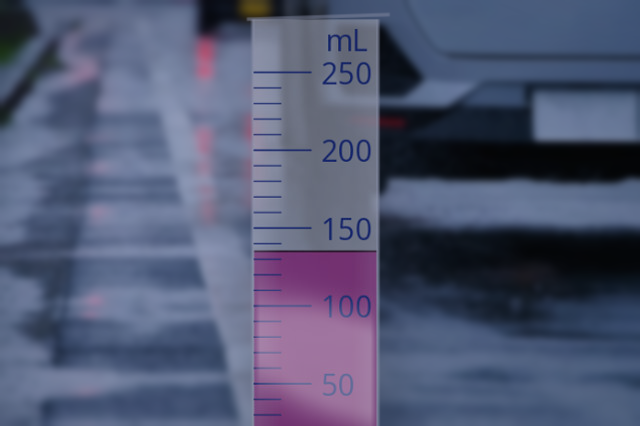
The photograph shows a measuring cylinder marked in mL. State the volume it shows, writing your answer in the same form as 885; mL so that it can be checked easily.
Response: 135; mL
